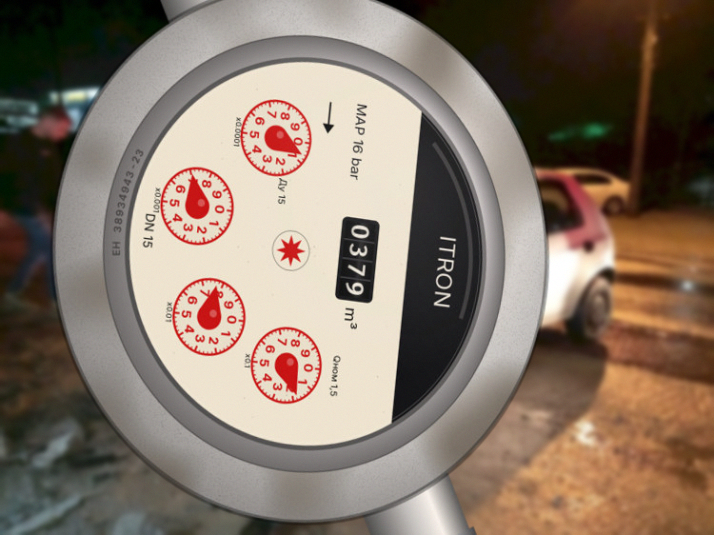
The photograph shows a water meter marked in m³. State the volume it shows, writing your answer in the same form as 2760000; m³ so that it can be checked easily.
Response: 379.1770; m³
